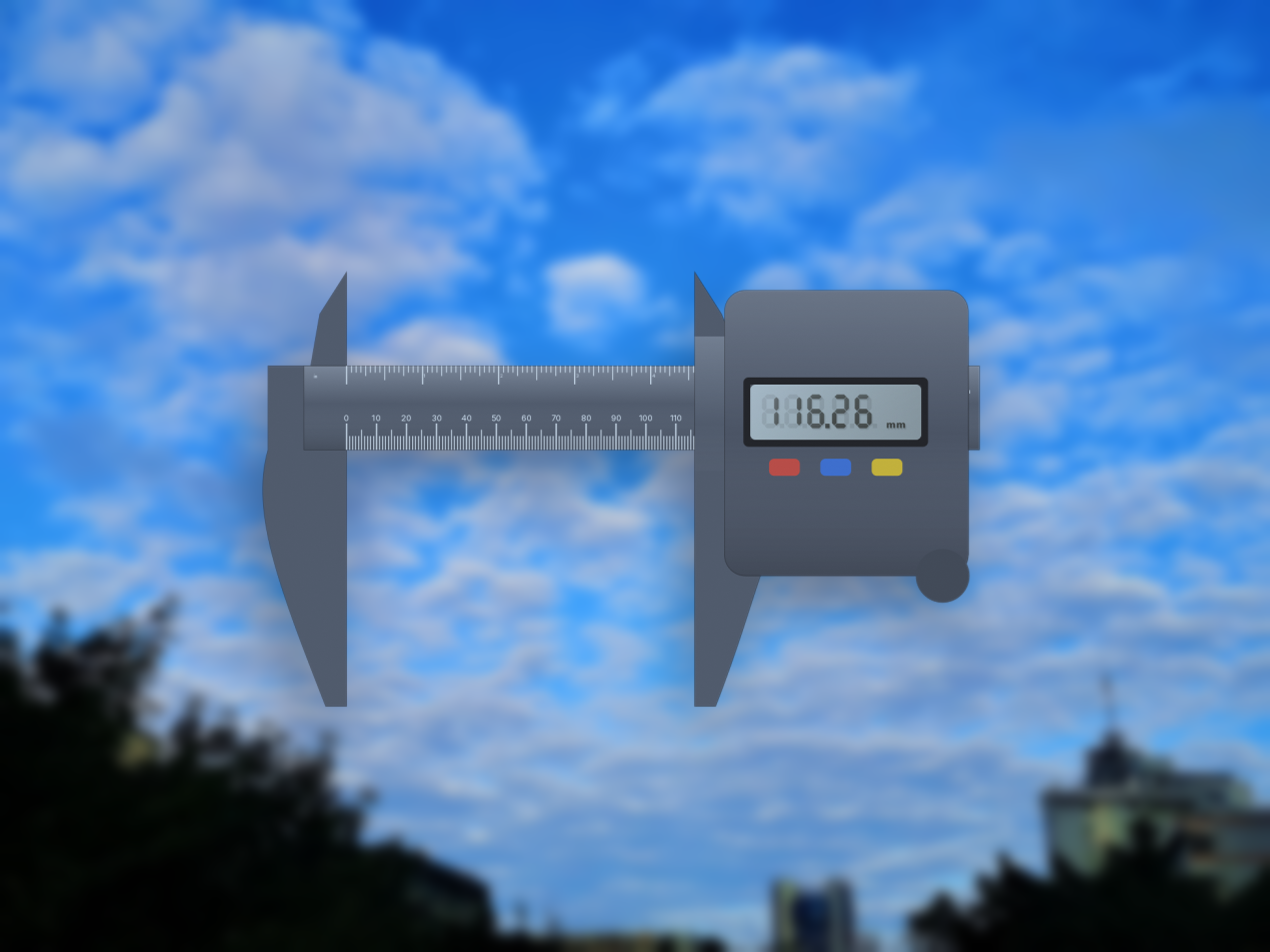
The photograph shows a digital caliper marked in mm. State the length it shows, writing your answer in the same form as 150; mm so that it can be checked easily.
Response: 116.26; mm
